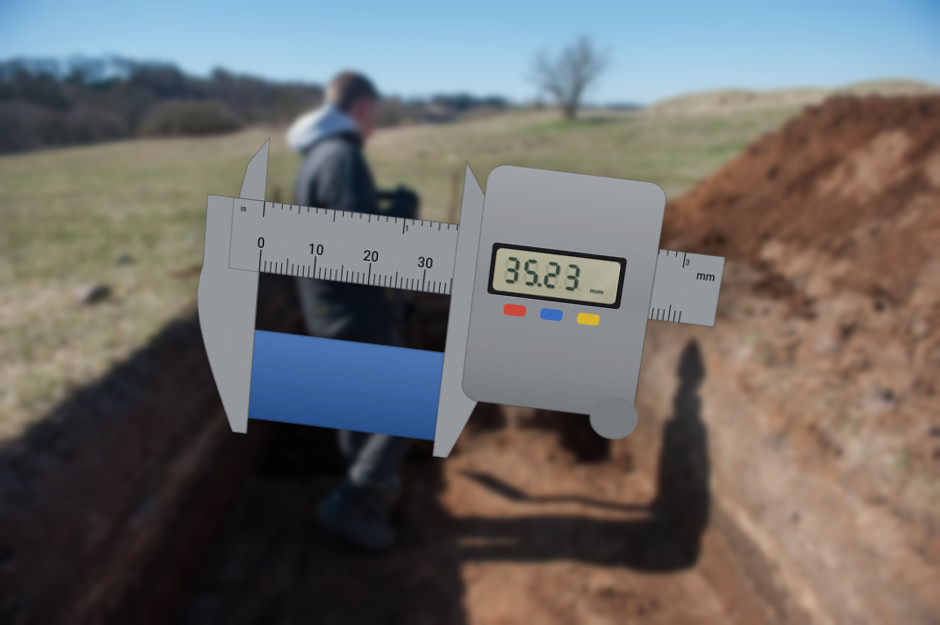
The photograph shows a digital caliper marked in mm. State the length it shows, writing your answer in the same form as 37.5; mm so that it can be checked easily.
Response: 35.23; mm
